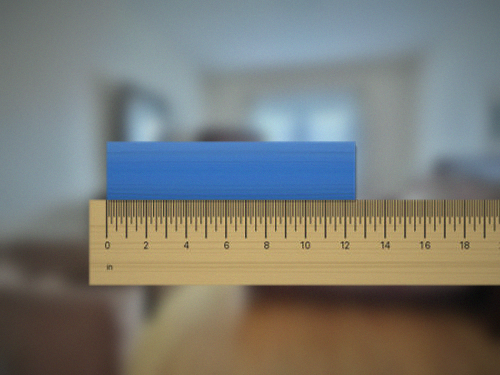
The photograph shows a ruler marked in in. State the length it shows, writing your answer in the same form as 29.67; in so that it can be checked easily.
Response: 12.5; in
